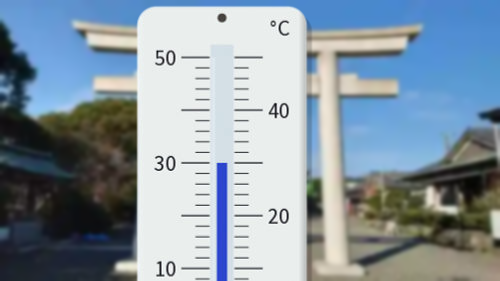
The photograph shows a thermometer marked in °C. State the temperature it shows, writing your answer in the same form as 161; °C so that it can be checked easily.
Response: 30; °C
